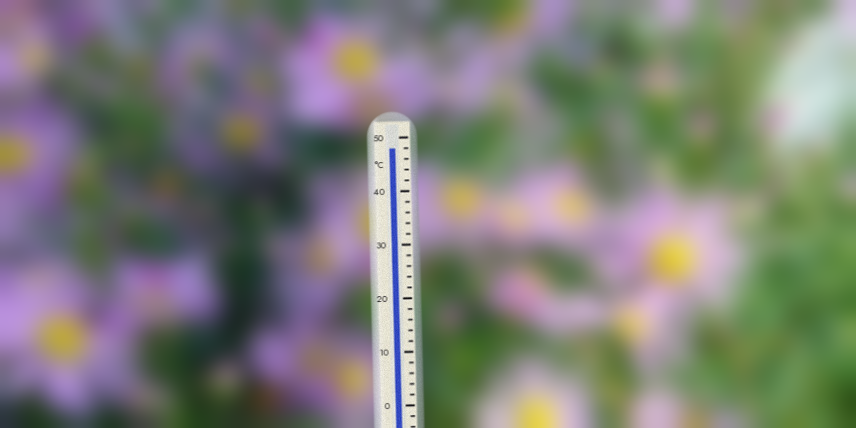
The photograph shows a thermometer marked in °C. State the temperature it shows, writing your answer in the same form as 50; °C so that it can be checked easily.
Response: 48; °C
